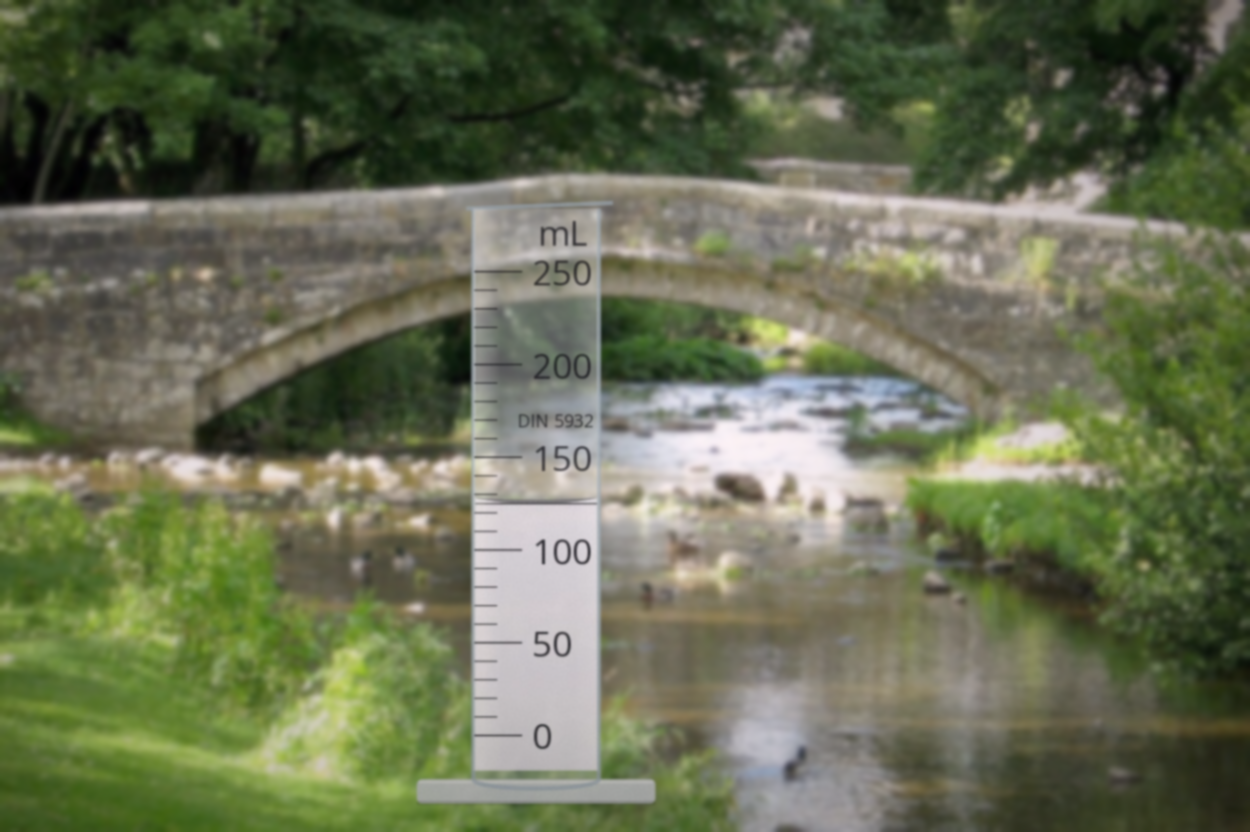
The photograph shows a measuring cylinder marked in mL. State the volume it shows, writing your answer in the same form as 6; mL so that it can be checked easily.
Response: 125; mL
